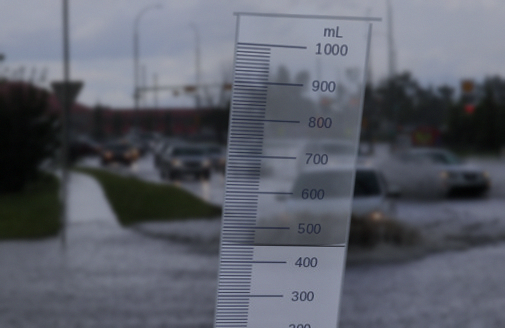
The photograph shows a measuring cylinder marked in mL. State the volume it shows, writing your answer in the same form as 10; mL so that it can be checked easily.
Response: 450; mL
